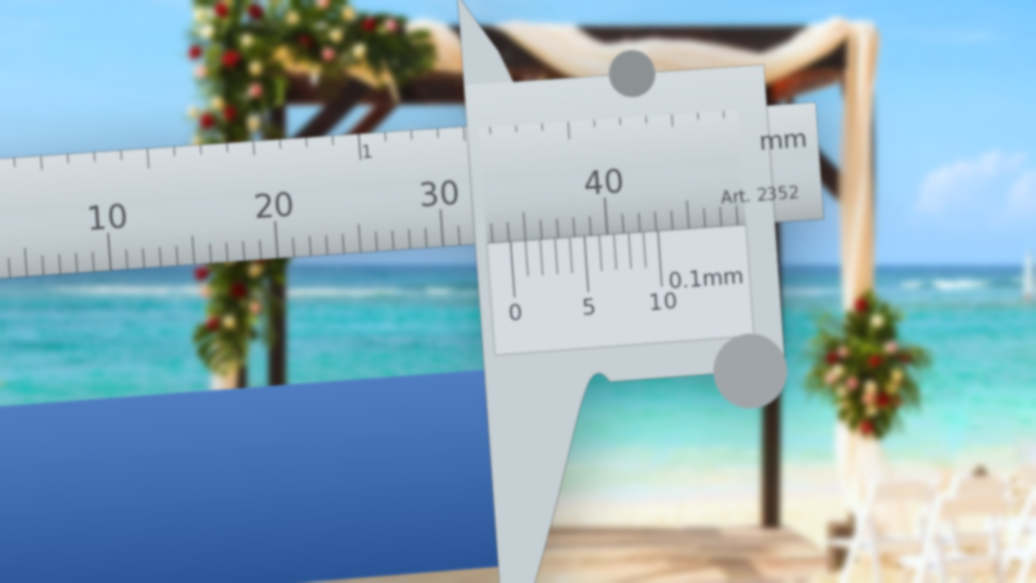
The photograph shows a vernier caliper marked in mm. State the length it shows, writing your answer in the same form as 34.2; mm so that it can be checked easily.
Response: 34.1; mm
